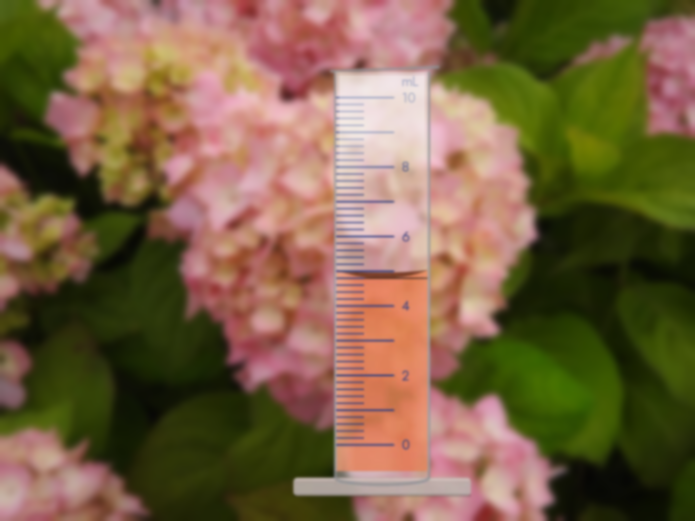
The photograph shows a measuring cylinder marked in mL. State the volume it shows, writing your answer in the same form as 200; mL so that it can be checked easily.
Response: 4.8; mL
